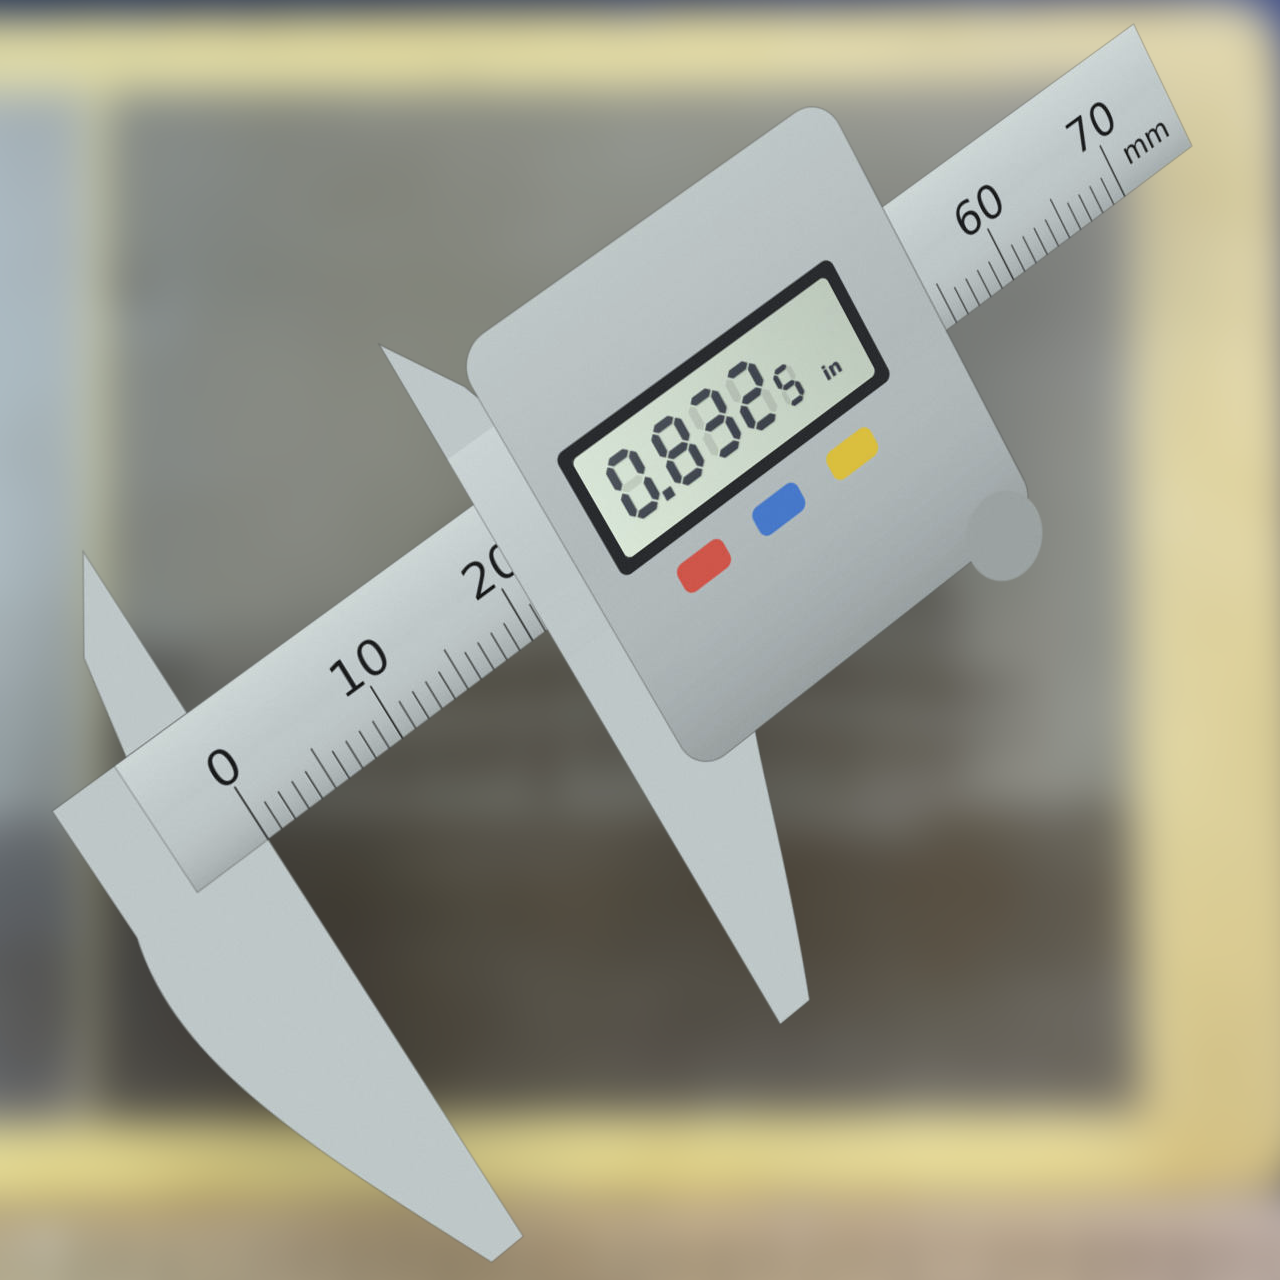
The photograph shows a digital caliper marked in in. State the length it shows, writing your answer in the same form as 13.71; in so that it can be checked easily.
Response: 0.8325; in
